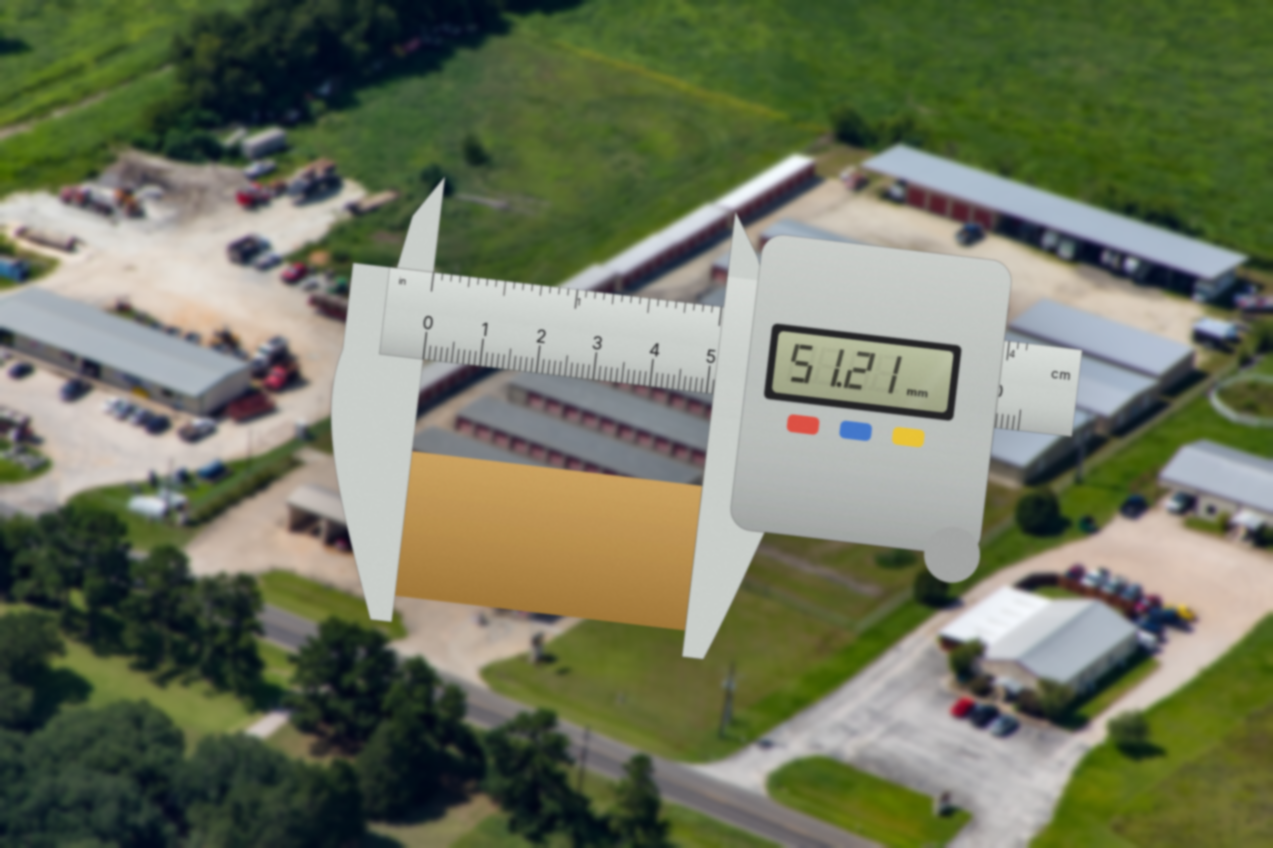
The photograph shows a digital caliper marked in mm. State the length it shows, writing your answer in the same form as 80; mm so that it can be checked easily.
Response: 51.21; mm
